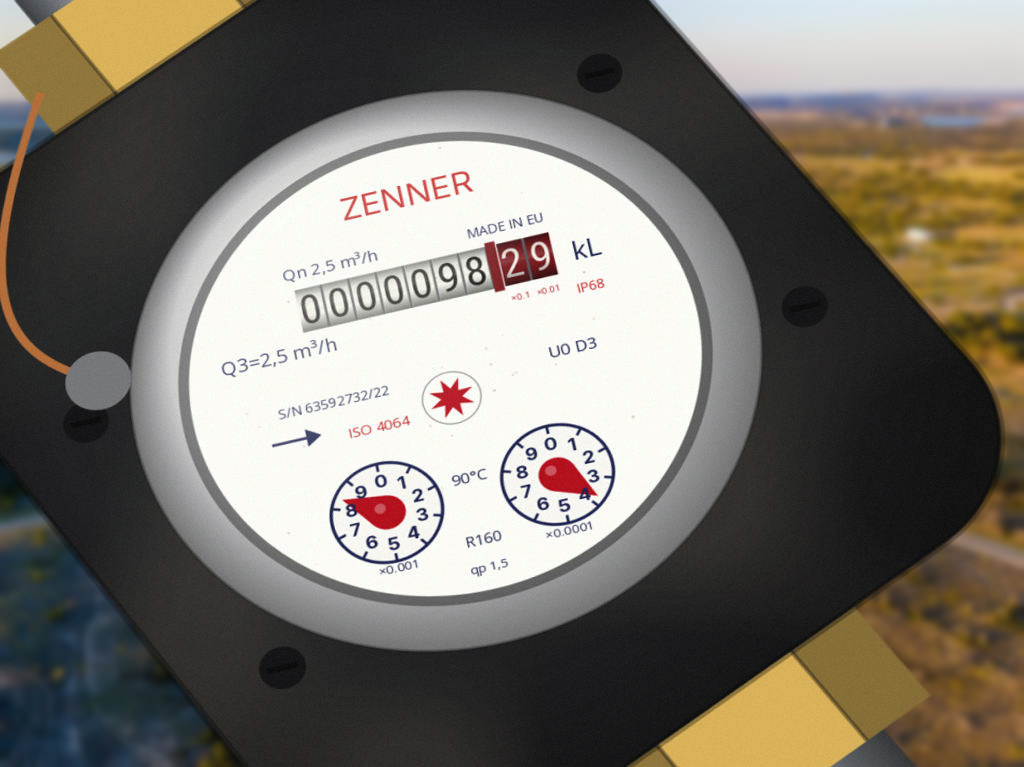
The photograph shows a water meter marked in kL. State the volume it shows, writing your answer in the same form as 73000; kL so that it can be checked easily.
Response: 98.2983; kL
